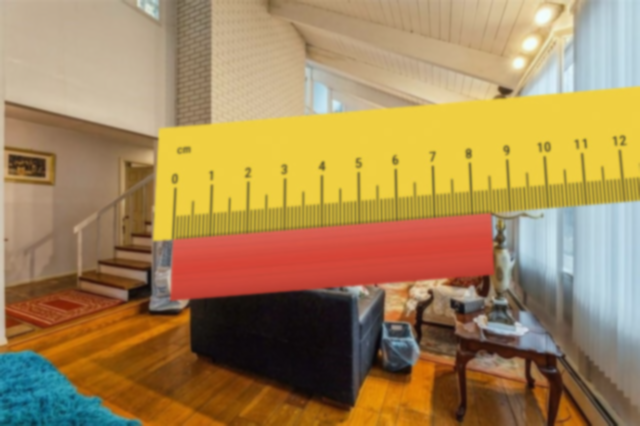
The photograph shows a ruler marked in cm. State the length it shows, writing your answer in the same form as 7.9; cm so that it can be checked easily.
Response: 8.5; cm
